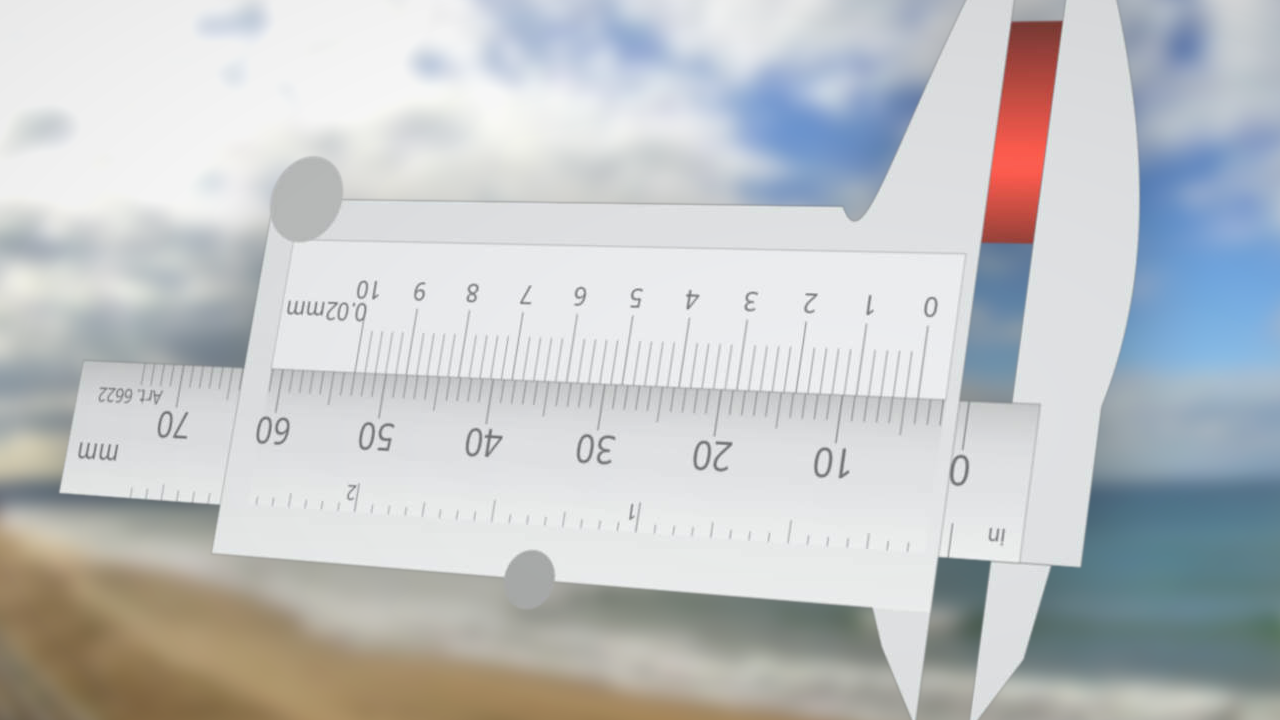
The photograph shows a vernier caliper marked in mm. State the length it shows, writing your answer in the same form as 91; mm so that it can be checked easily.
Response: 4.0; mm
